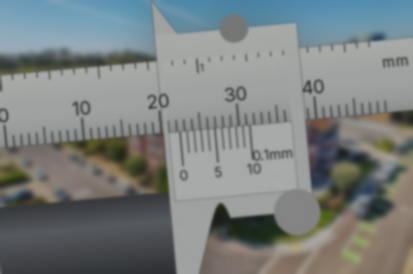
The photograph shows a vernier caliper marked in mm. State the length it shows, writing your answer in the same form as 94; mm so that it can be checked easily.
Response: 22.4; mm
